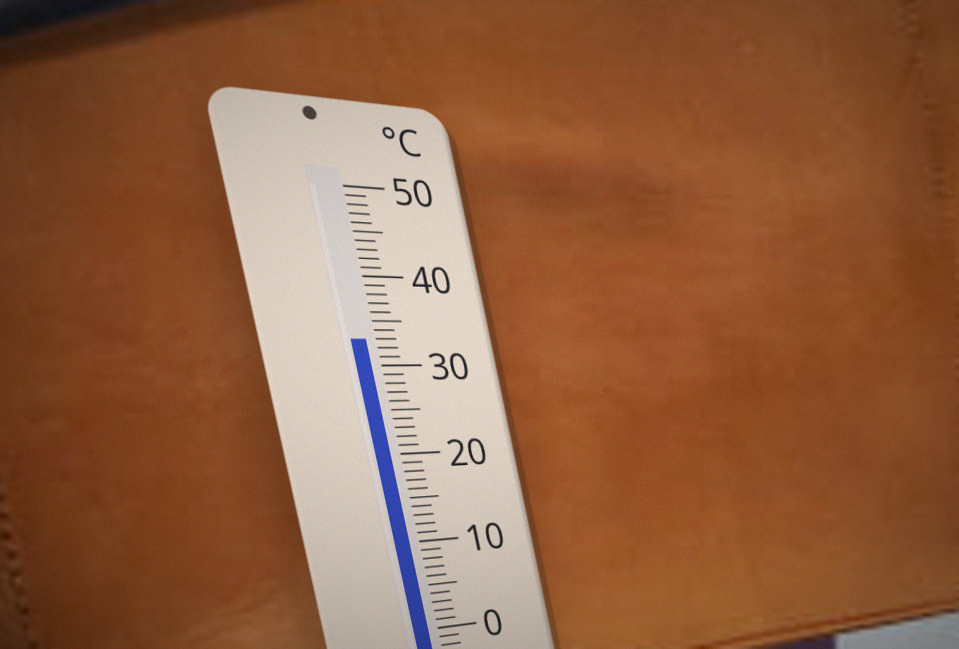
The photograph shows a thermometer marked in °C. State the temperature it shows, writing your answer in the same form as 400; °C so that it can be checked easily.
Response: 33; °C
